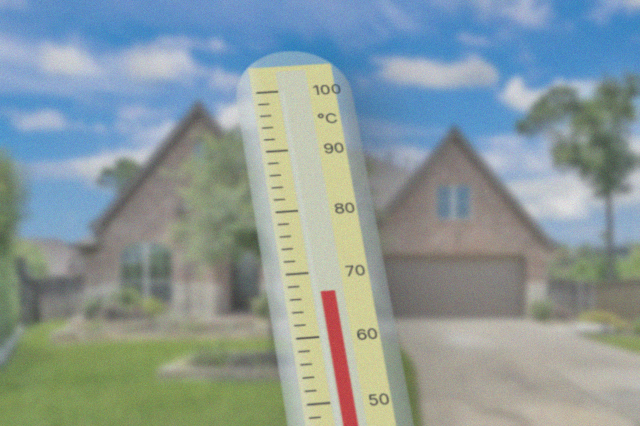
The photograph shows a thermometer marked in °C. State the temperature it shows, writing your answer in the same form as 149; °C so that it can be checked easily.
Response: 67; °C
